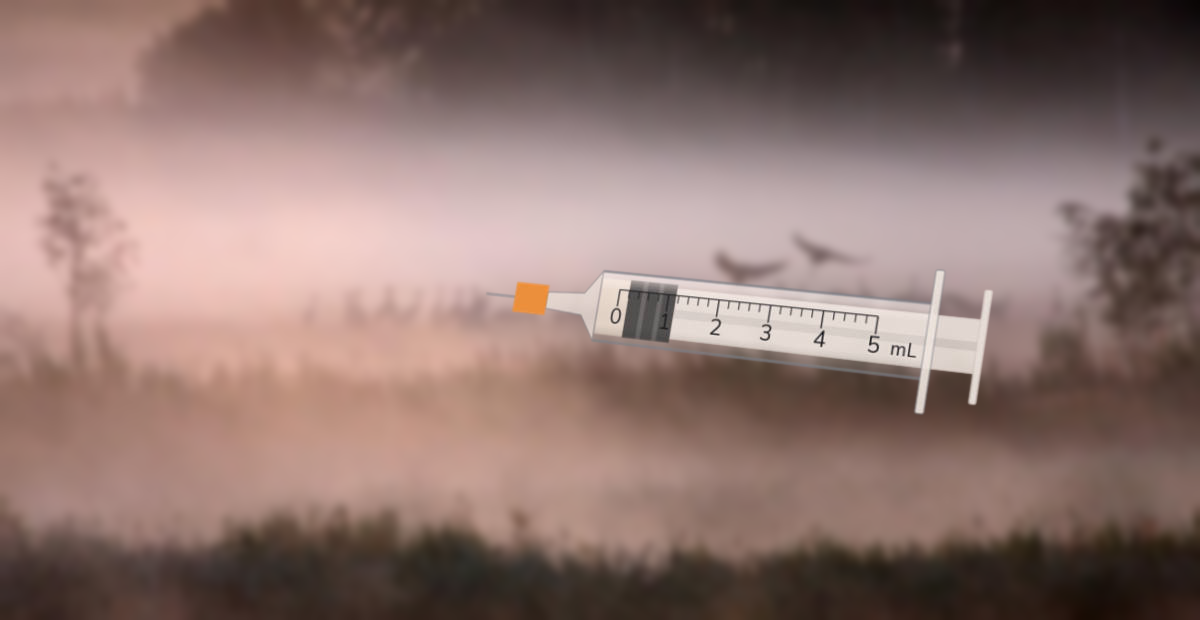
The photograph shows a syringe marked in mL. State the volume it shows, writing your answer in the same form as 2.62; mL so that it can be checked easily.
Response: 0.2; mL
